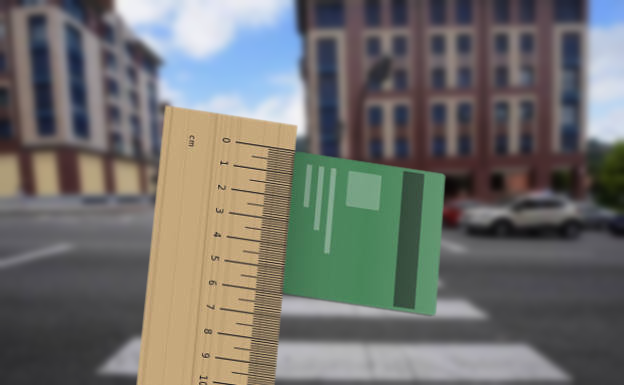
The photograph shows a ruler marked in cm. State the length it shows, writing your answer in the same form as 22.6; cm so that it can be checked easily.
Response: 6; cm
